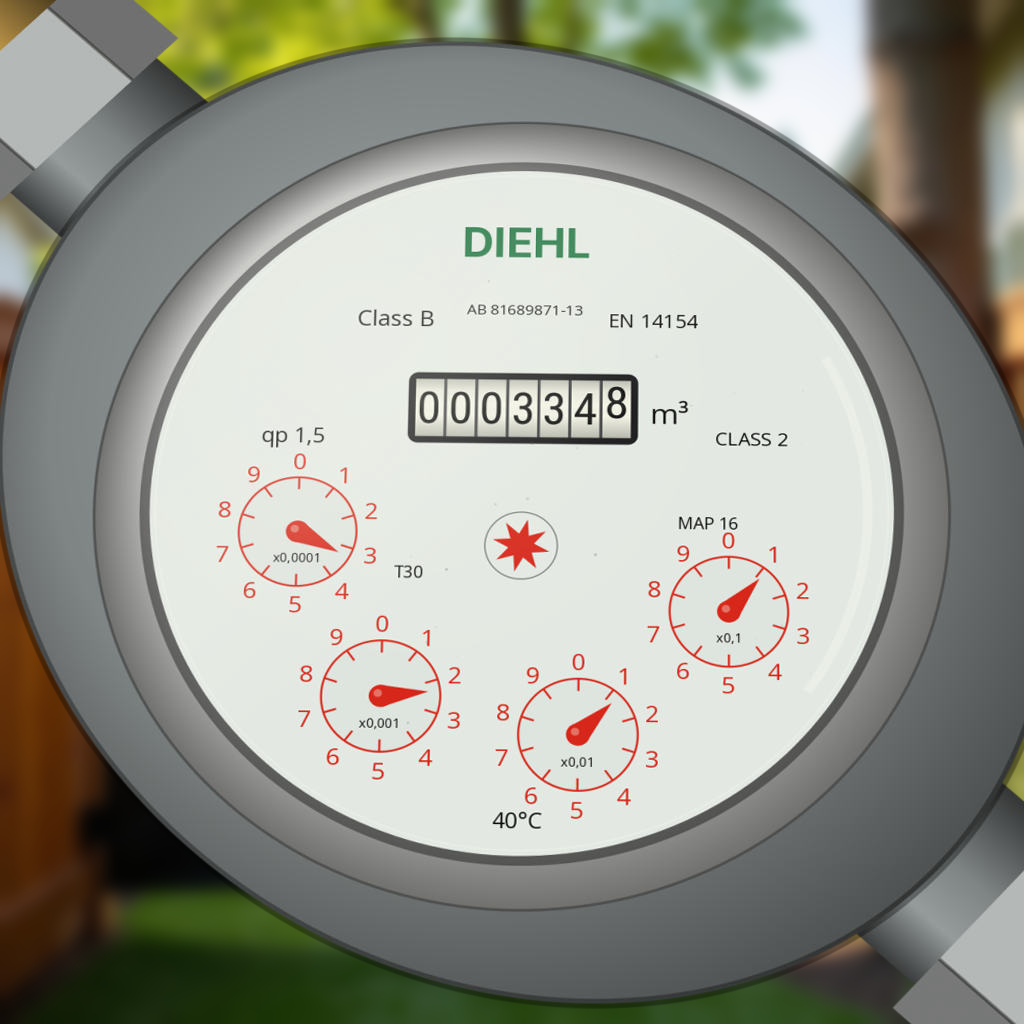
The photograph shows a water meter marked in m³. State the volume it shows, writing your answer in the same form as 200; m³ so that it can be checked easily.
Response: 3348.1123; m³
